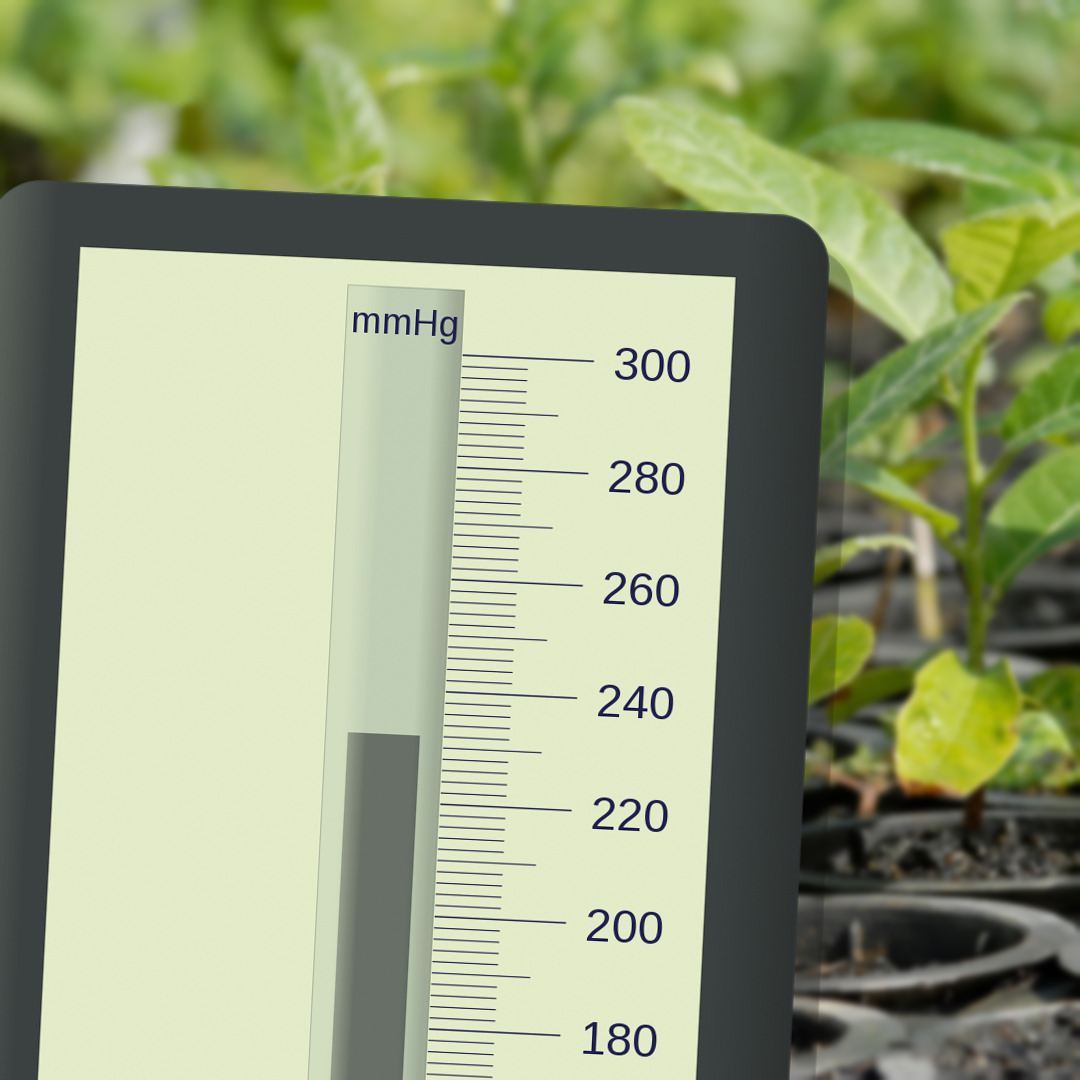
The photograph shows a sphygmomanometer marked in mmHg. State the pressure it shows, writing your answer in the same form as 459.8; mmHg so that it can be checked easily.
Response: 232; mmHg
